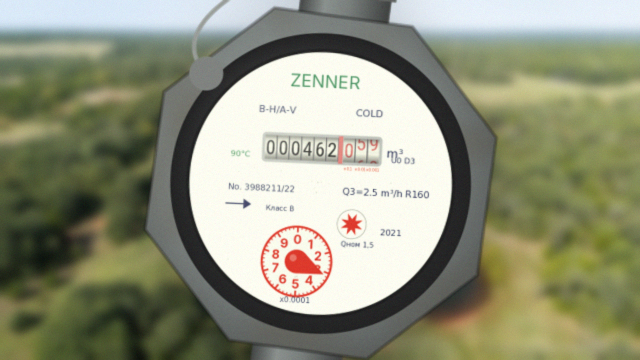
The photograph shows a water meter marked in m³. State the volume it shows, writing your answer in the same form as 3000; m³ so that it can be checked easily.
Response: 462.0593; m³
